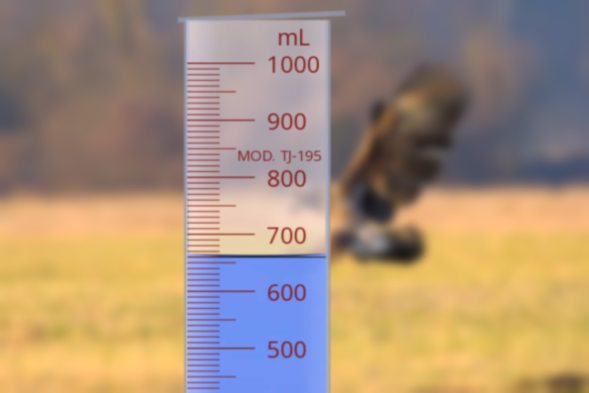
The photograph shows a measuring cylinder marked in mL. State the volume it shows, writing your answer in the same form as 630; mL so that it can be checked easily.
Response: 660; mL
